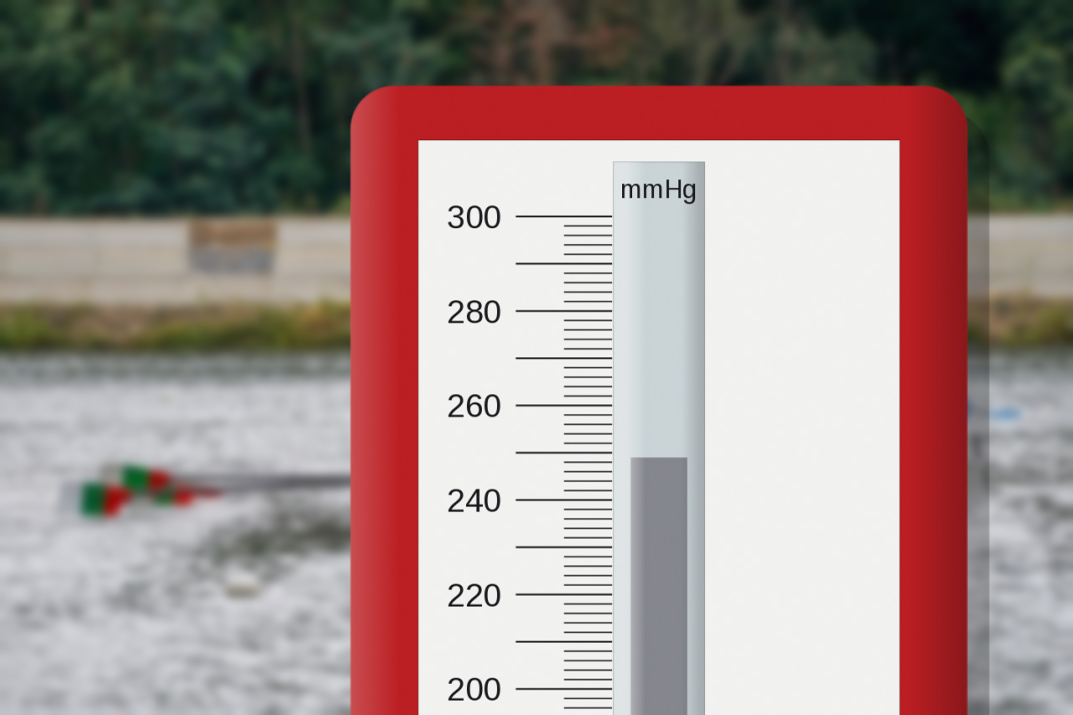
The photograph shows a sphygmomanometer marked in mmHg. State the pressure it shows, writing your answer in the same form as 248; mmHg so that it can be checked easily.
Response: 249; mmHg
